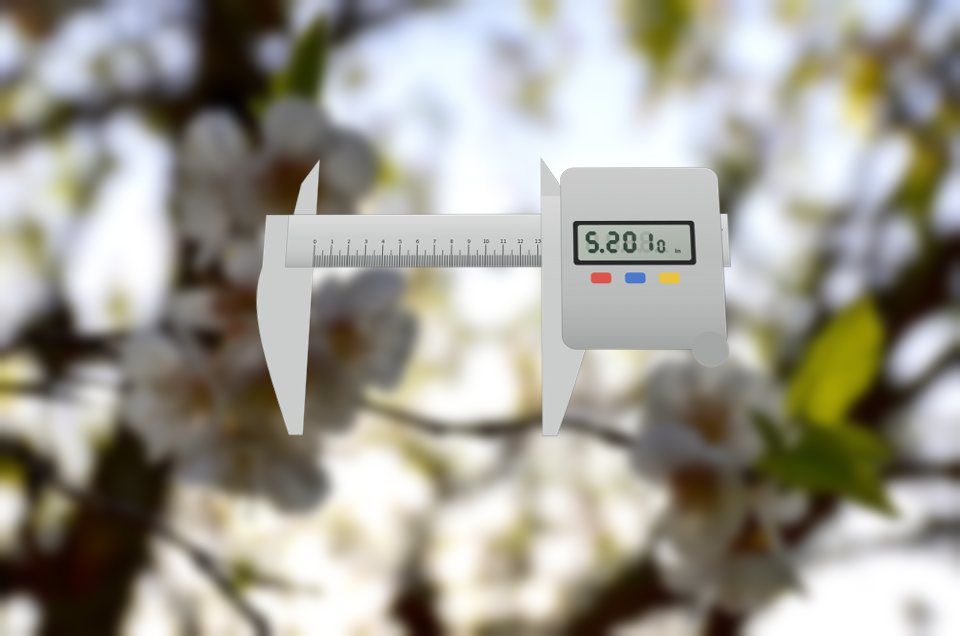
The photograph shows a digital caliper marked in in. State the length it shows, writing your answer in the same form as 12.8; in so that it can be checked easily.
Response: 5.2010; in
